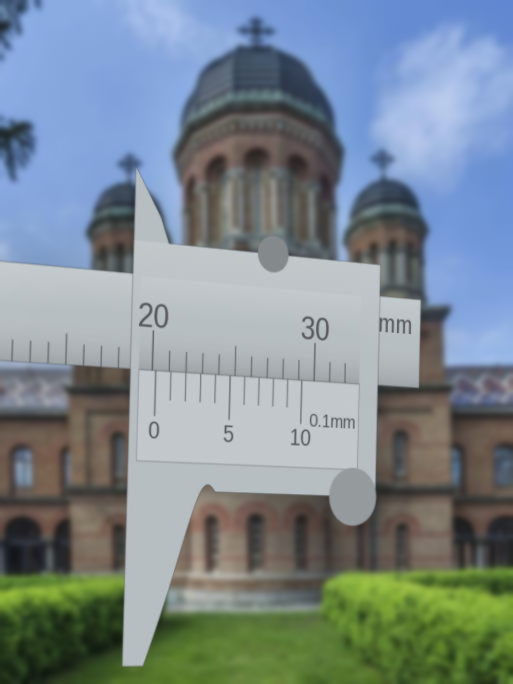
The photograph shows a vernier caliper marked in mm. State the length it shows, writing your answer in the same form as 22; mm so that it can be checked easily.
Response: 20.2; mm
